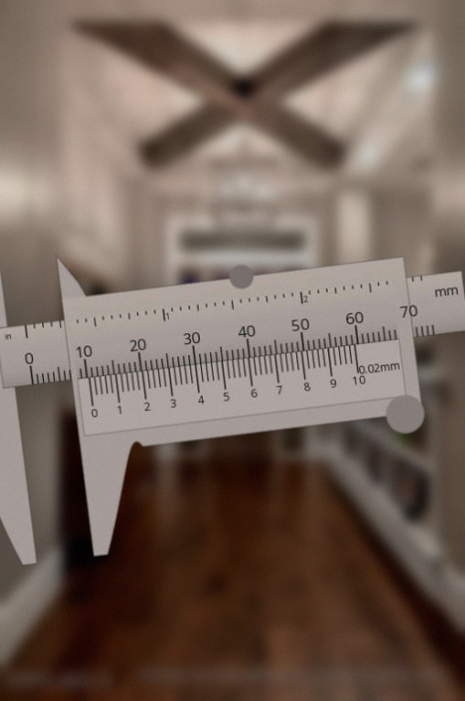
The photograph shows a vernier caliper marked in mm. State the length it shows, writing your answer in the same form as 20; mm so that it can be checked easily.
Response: 10.4; mm
